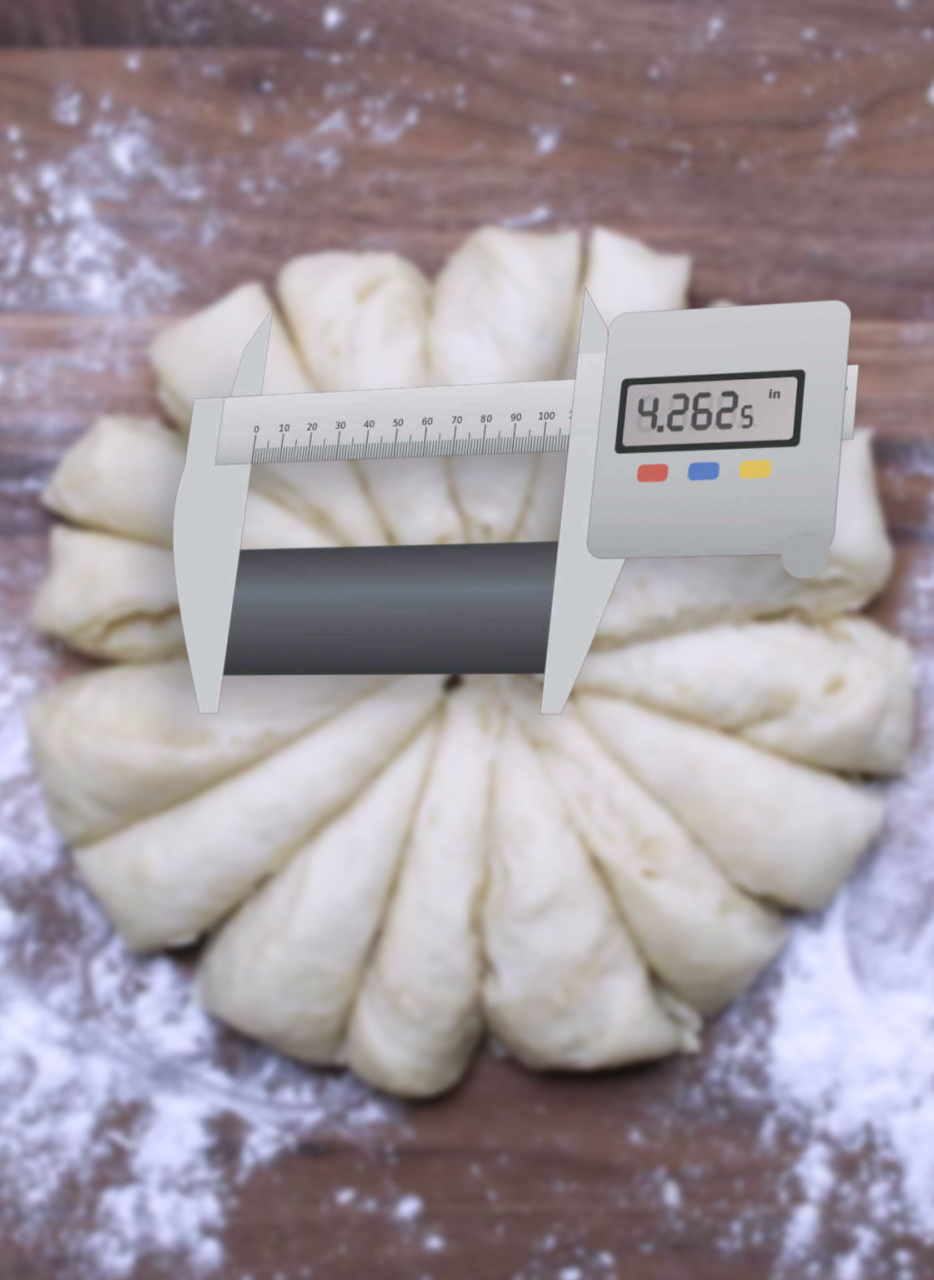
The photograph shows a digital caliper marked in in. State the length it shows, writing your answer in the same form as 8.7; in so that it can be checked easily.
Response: 4.2625; in
